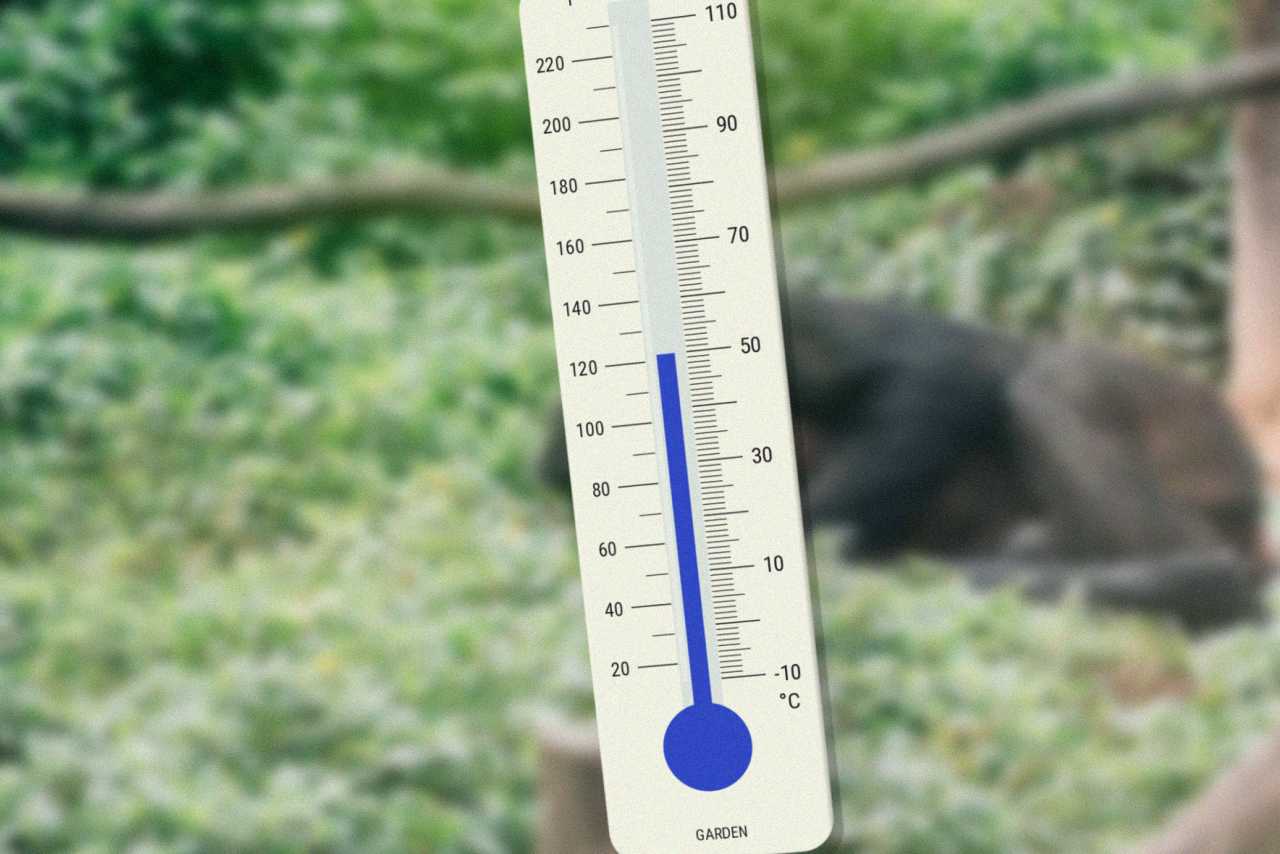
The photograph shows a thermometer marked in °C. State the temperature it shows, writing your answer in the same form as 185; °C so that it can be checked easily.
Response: 50; °C
